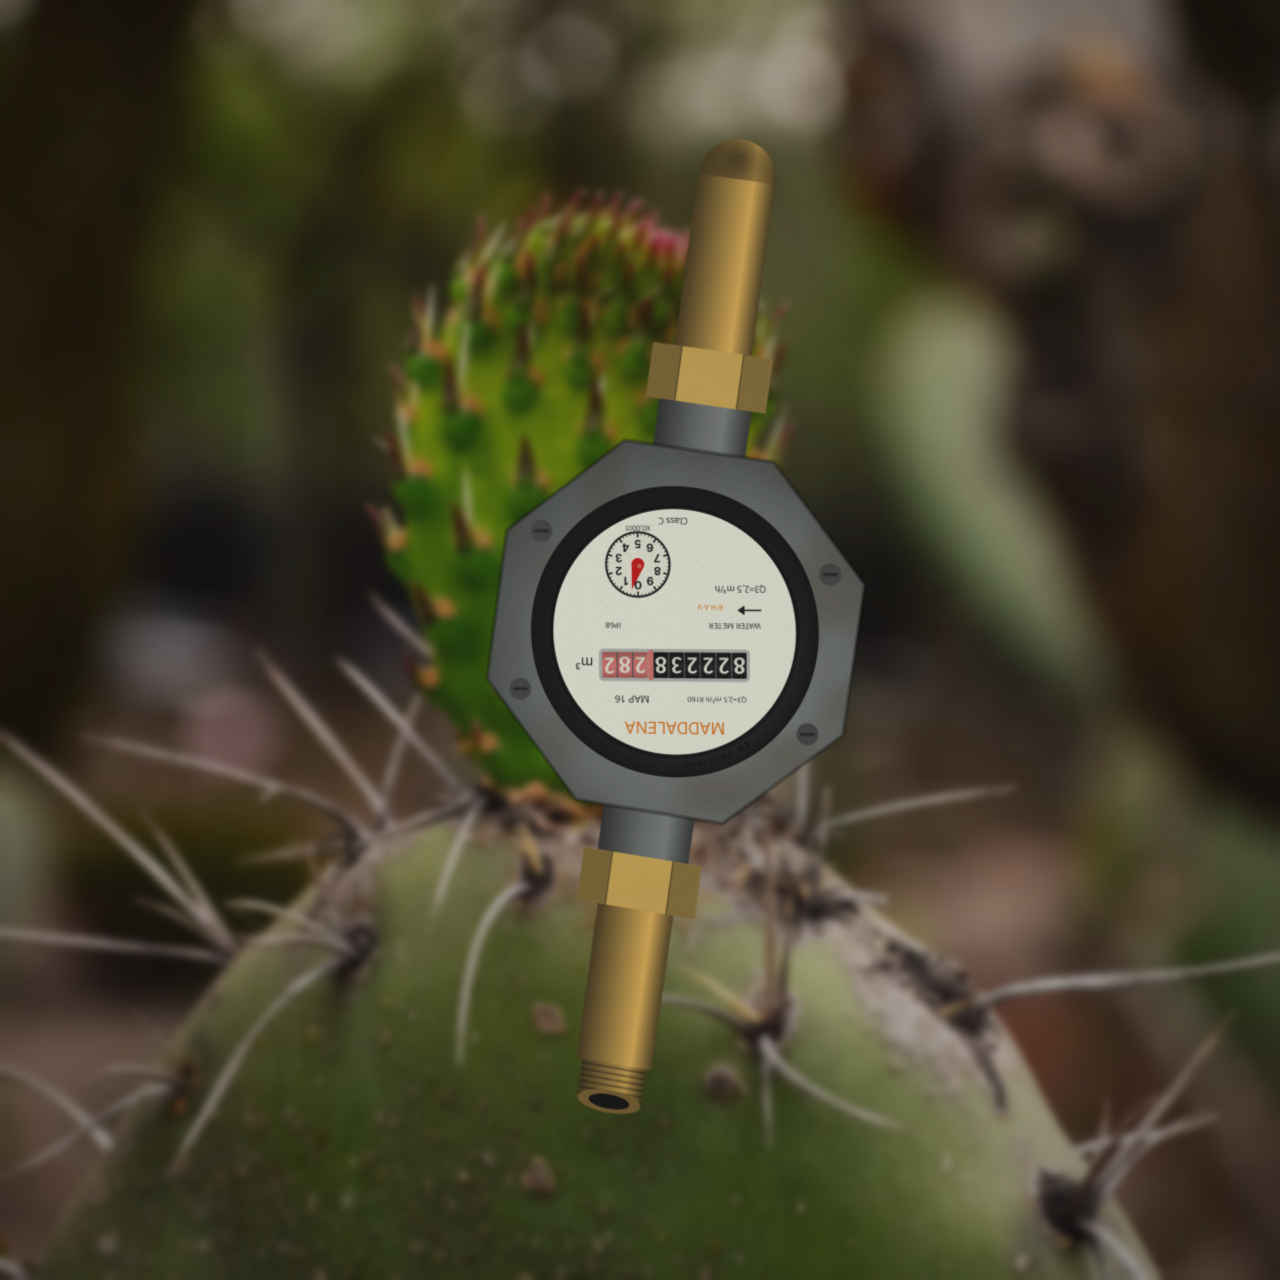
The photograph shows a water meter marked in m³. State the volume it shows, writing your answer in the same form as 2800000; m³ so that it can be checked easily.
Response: 822238.2820; m³
